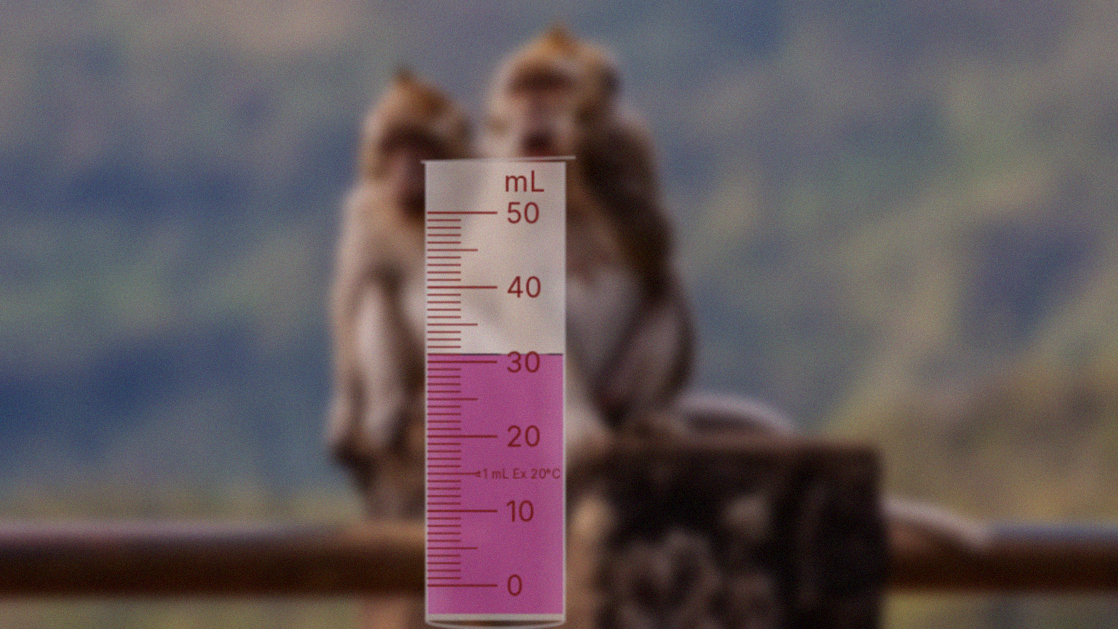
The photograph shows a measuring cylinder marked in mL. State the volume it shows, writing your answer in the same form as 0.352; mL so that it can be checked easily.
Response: 31; mL
